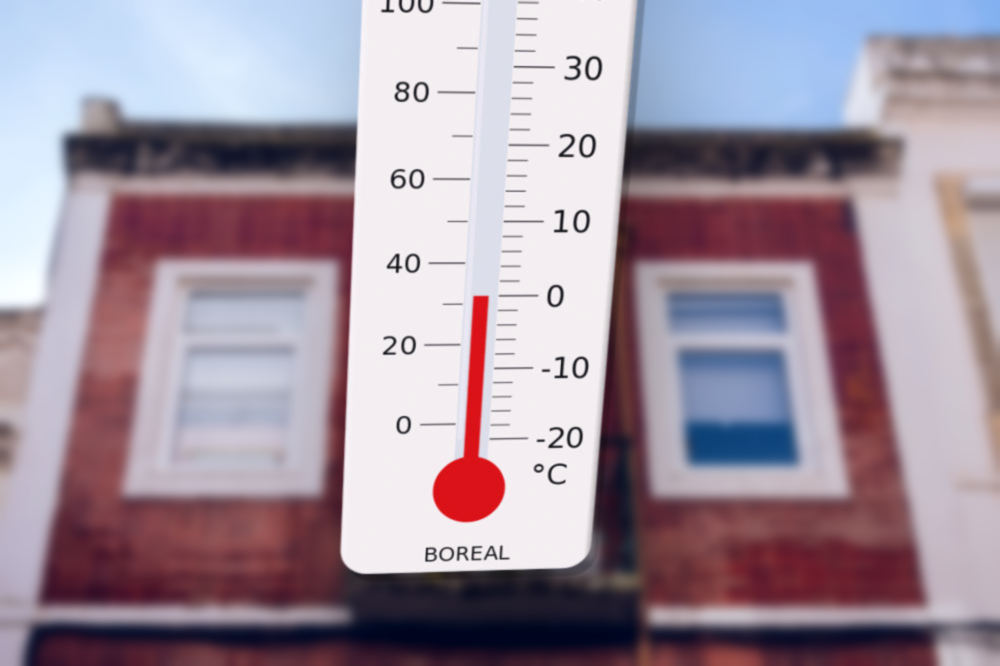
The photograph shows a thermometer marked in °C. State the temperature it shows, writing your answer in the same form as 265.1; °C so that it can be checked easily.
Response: 0; °C
